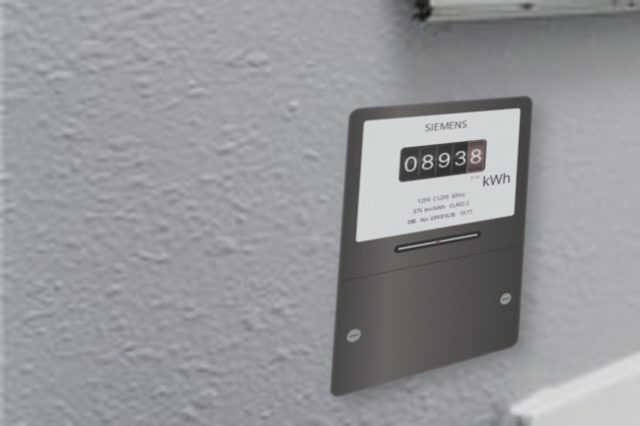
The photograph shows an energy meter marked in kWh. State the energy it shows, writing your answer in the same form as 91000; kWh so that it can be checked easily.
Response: 893.8; kWh
